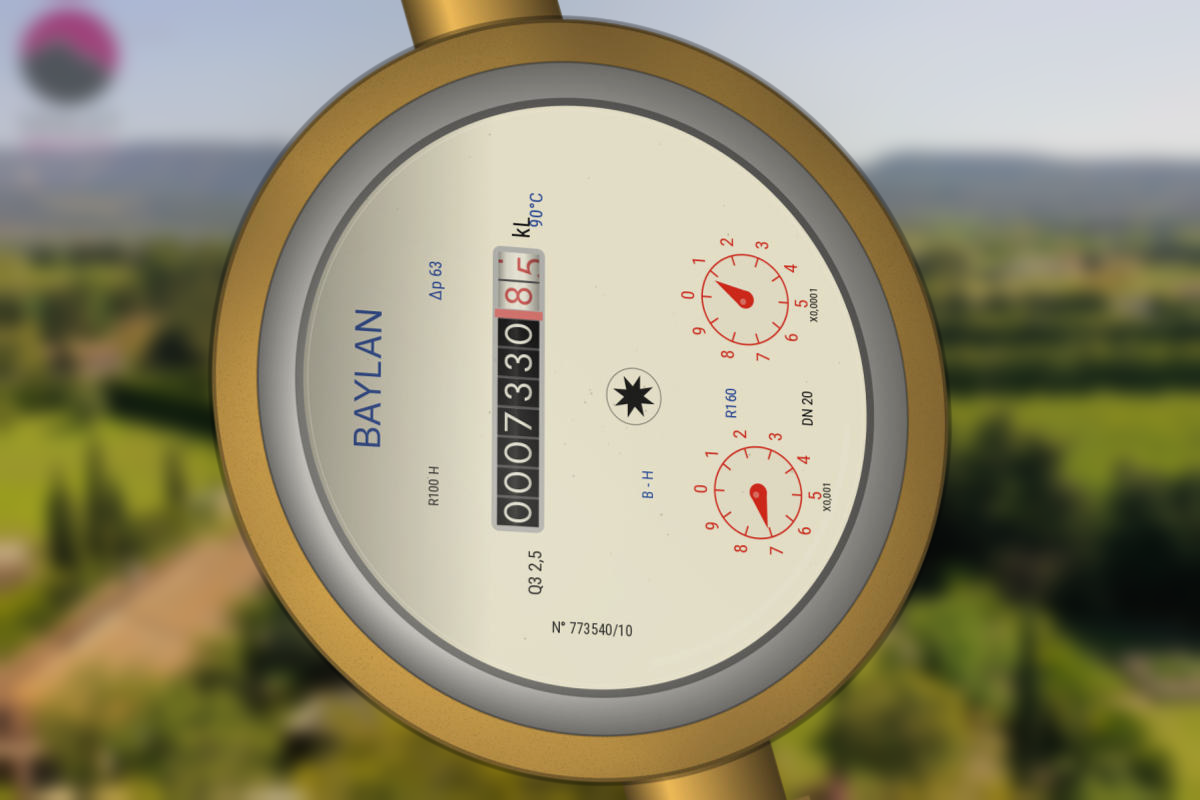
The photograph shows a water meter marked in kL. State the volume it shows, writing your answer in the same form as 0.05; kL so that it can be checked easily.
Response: 7330.8470; kL
